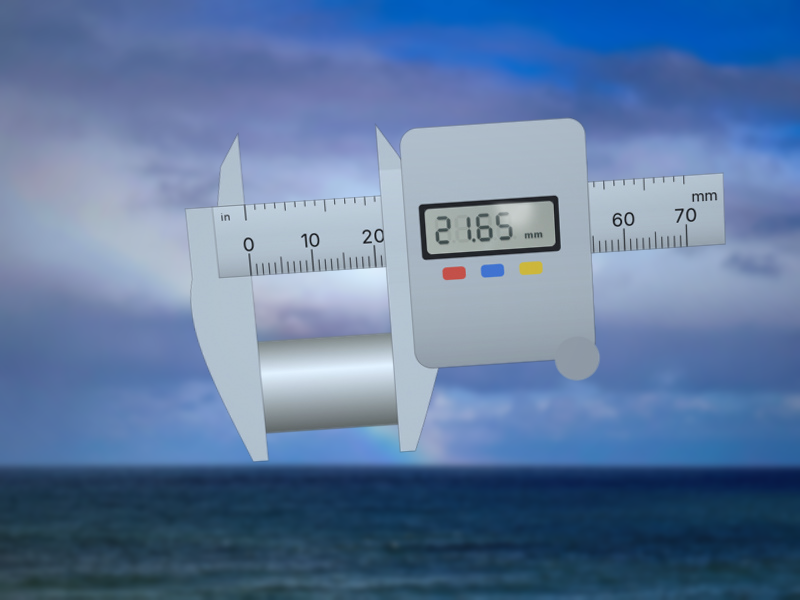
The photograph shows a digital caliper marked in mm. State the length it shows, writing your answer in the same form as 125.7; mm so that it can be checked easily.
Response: 21.65; mm
